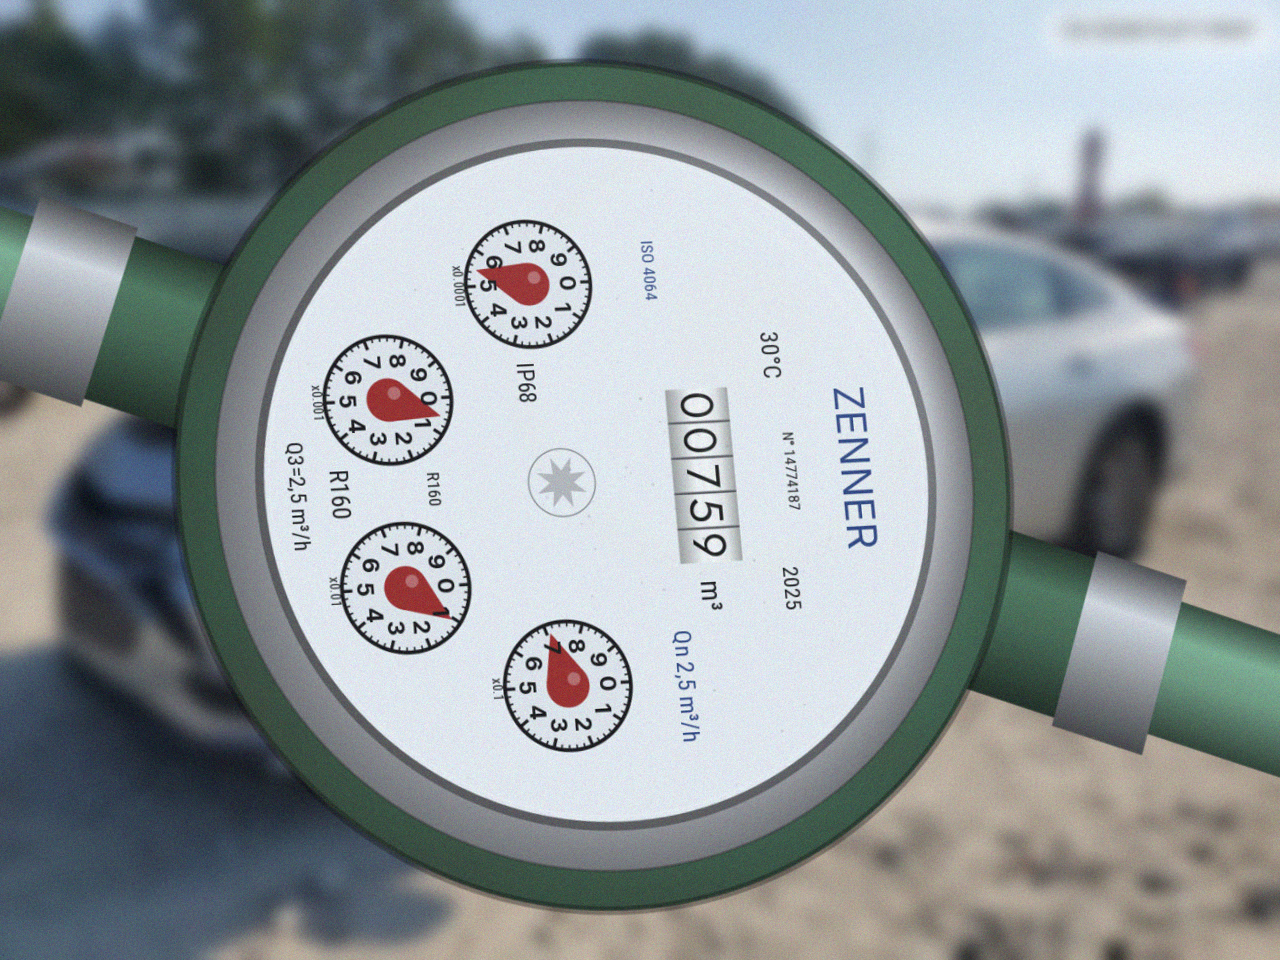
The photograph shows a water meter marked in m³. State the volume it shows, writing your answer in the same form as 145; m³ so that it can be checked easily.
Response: 759.7105; m³
